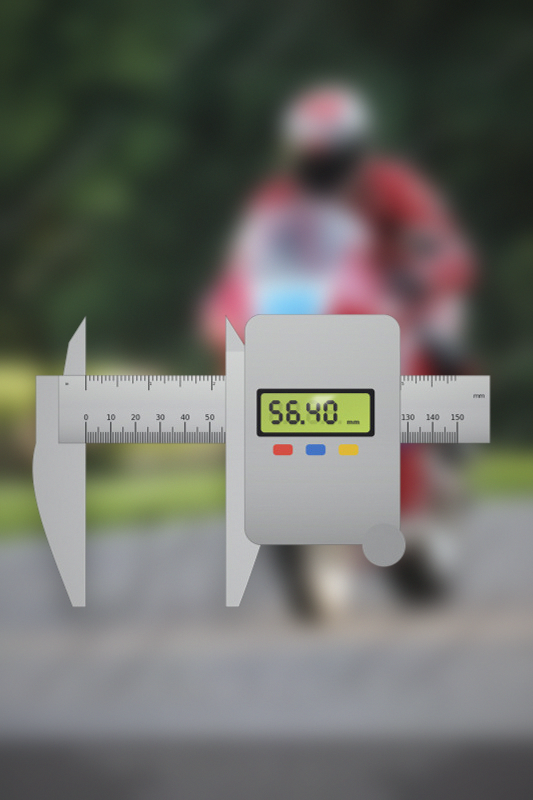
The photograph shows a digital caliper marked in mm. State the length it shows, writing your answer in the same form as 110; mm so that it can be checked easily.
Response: 56.40; mm
